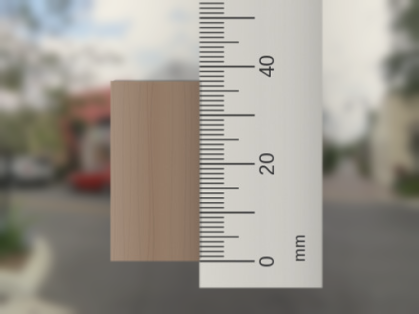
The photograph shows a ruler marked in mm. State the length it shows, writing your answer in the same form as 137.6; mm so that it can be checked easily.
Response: 37; mm
